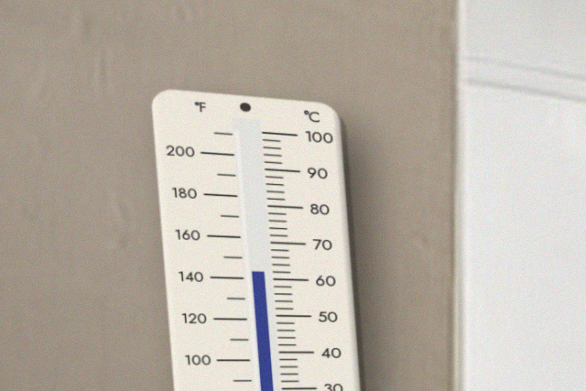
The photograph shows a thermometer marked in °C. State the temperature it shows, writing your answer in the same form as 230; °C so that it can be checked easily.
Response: 62; °C
